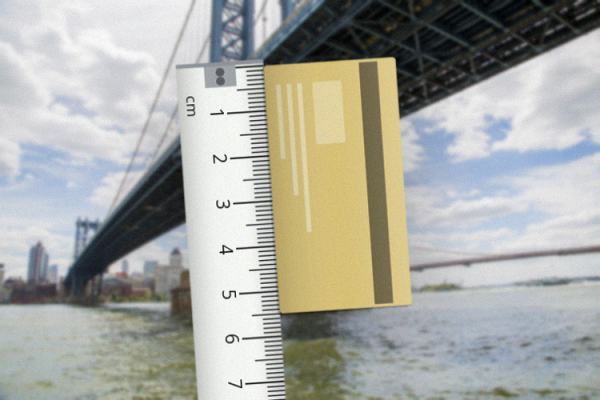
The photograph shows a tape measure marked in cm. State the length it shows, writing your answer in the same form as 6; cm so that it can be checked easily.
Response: 5.5; cm
